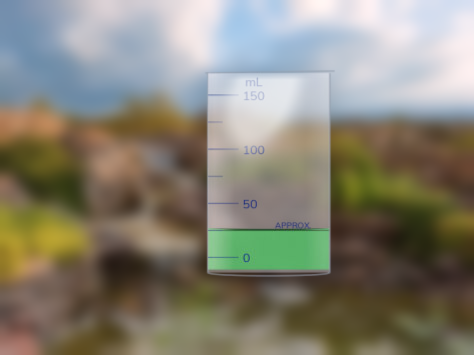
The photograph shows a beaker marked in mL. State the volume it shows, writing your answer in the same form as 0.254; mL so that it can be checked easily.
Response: 25; mL
